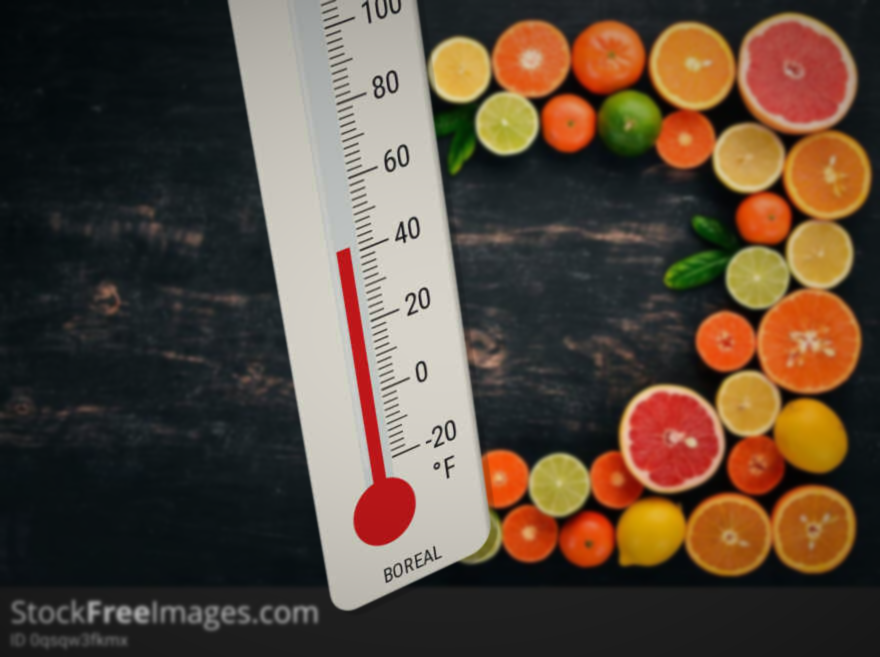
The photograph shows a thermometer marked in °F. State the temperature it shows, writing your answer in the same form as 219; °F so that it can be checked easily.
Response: 42; °F
